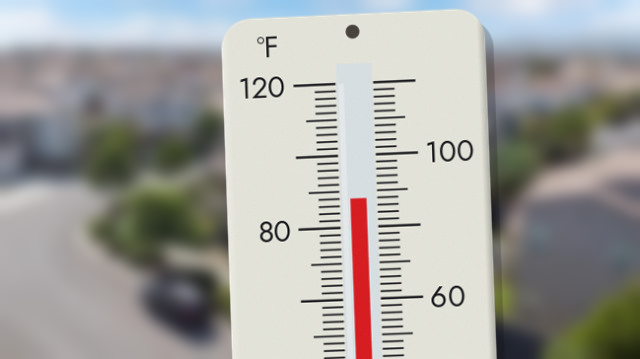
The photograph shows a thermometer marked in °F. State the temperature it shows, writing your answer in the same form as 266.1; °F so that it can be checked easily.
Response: 88; °F
